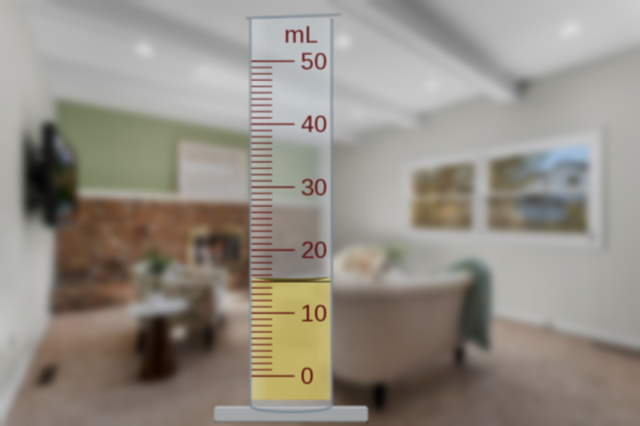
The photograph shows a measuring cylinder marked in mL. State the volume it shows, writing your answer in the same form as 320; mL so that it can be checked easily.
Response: 15; mL
